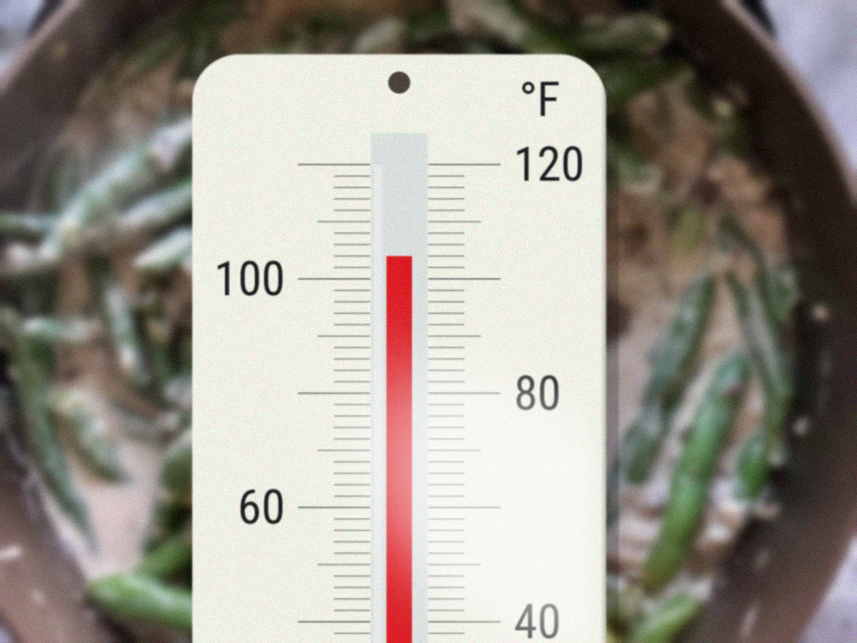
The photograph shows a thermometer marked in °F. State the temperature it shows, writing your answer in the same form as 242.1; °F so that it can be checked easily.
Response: 104; °F
